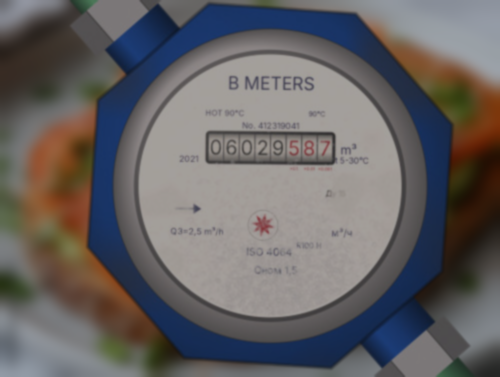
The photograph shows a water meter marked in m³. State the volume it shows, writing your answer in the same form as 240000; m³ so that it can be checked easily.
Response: 6029.587; m³
